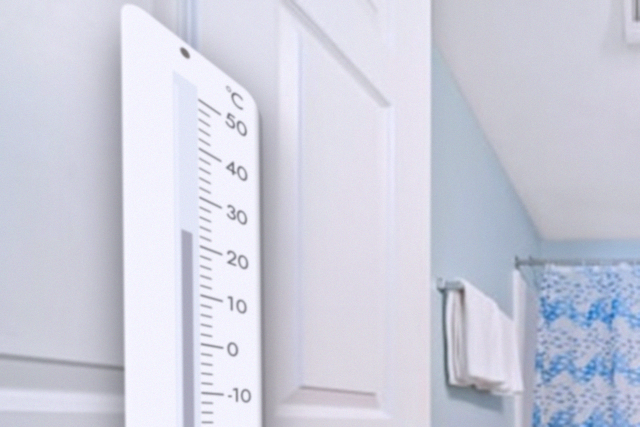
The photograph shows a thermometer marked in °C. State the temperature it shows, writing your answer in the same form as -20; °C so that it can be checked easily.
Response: 22; °C
